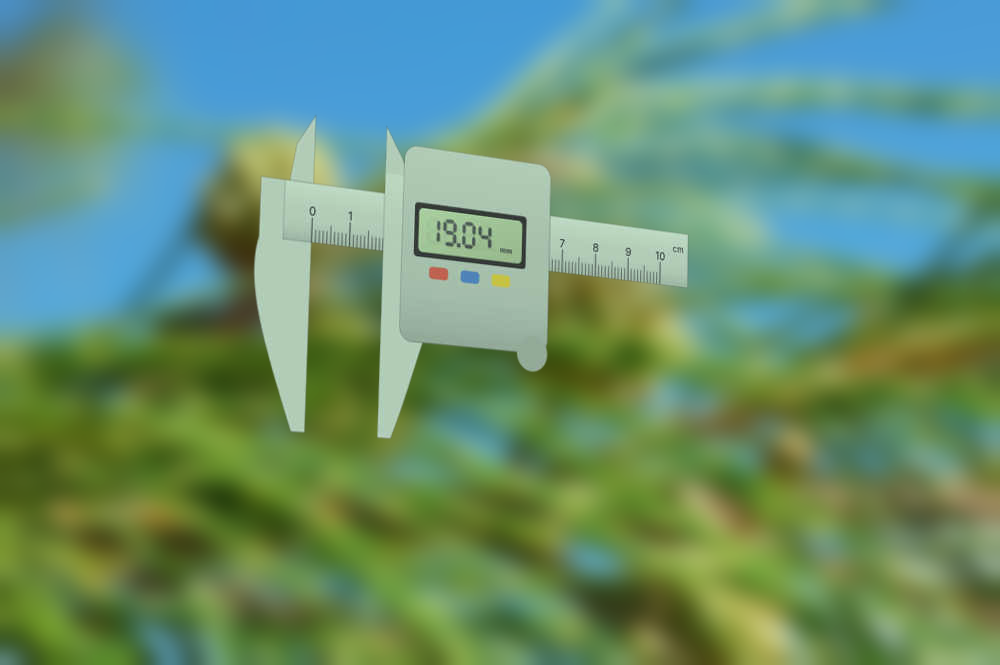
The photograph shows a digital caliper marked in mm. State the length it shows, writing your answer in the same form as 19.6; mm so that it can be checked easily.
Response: 19.04; mm
